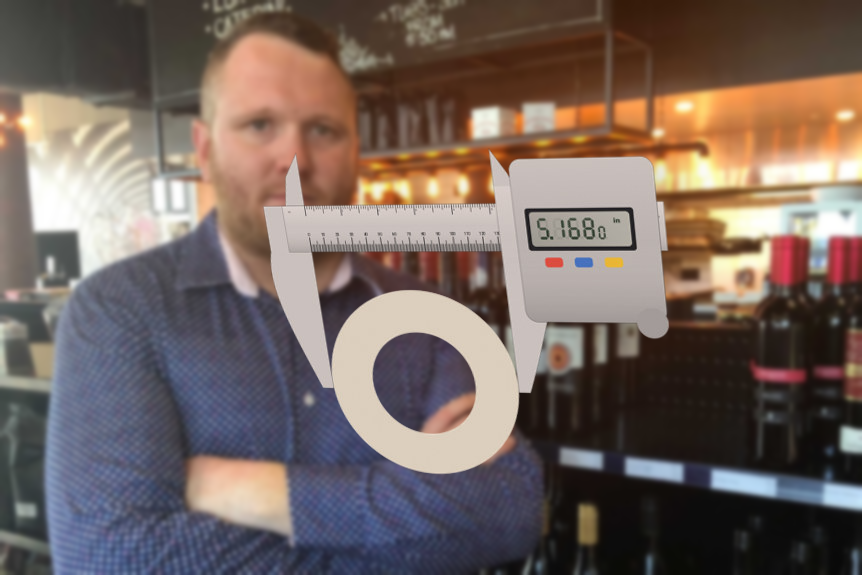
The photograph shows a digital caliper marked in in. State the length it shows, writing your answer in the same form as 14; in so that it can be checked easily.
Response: 5.1680; in
